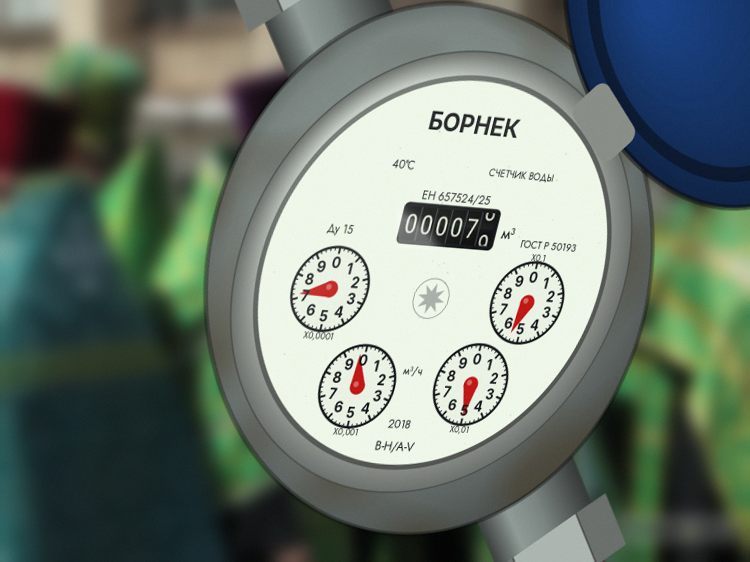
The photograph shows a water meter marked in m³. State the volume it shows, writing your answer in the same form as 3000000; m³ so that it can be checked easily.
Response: 78.5497; m³
